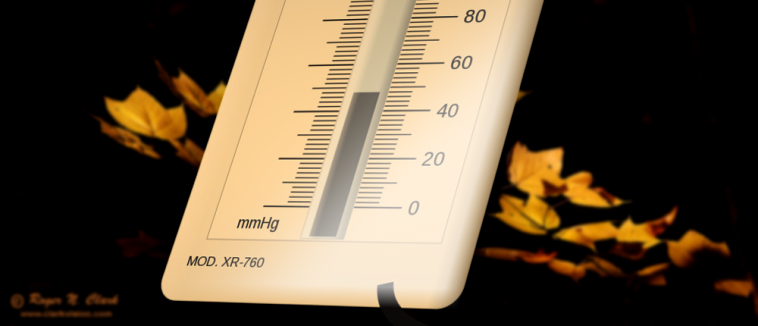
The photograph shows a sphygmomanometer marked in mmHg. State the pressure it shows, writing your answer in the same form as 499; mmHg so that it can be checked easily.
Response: 48; mmHg
